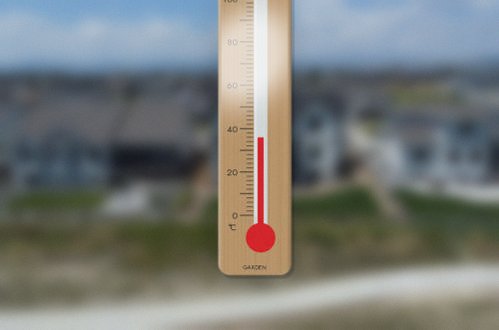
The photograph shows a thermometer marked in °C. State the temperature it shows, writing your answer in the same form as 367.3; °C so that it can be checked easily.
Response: 36; °C
